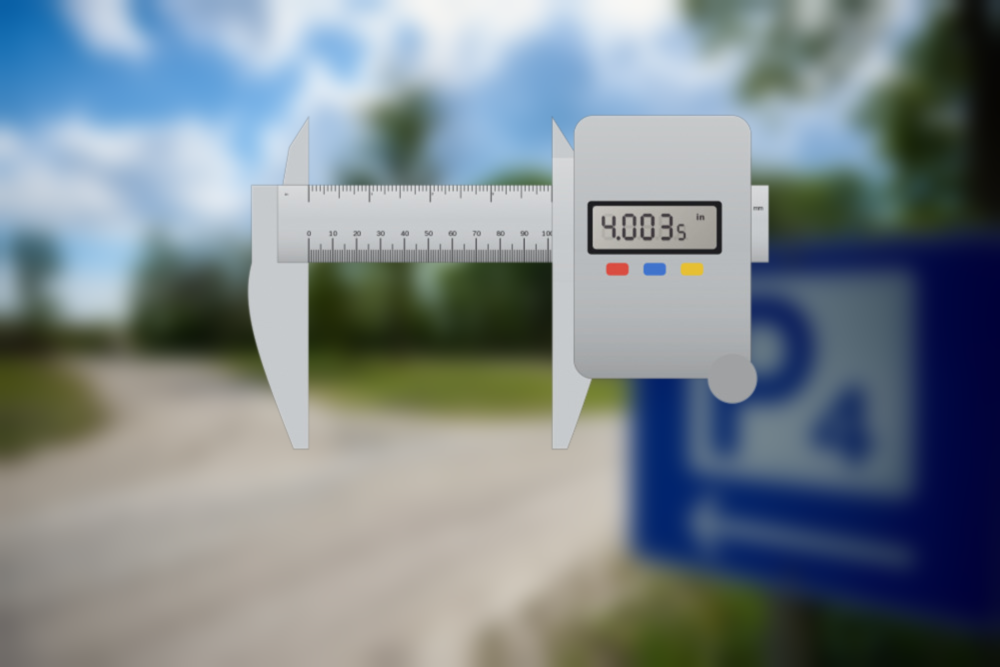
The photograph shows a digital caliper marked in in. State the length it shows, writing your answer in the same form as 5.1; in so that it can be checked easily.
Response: 4.0035; in
